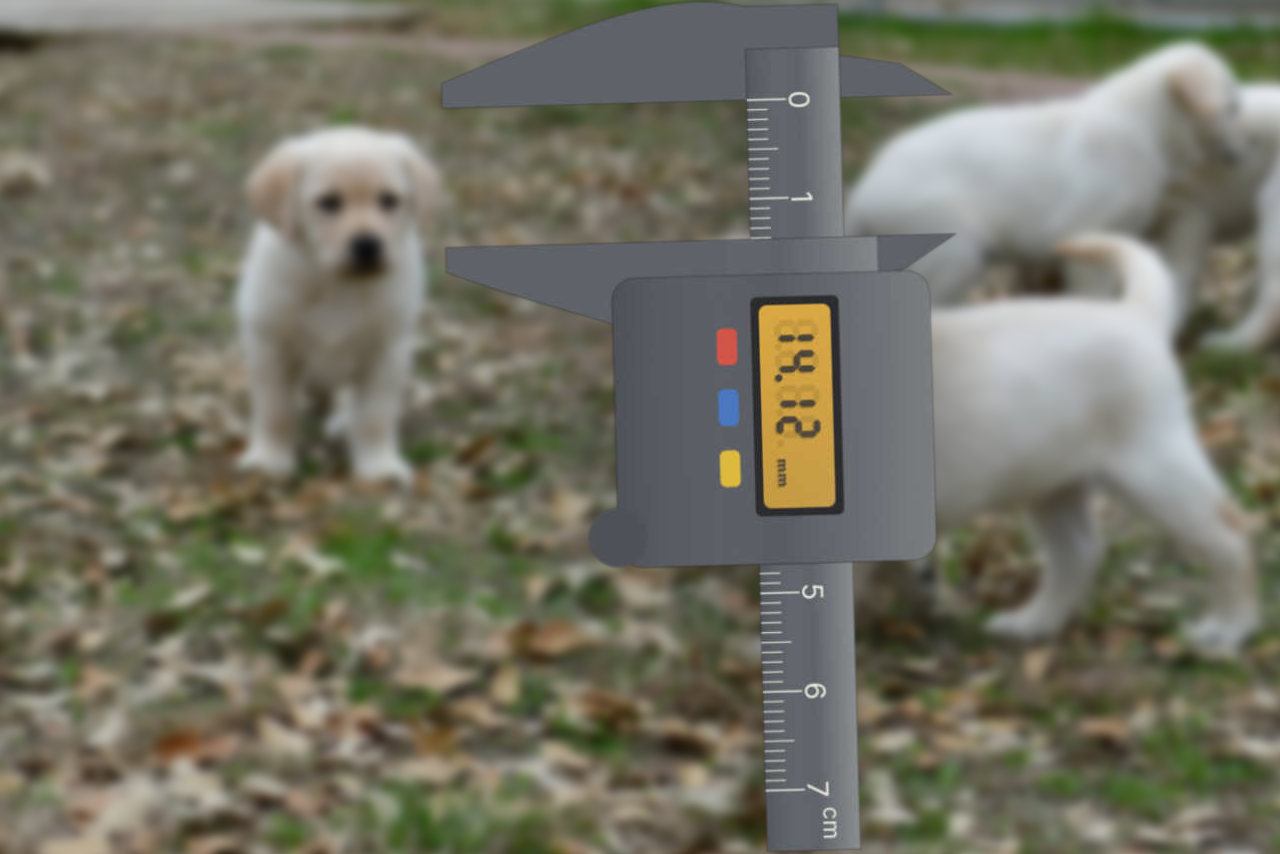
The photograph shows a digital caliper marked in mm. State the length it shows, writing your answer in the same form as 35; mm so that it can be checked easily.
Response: 14.12; mm
